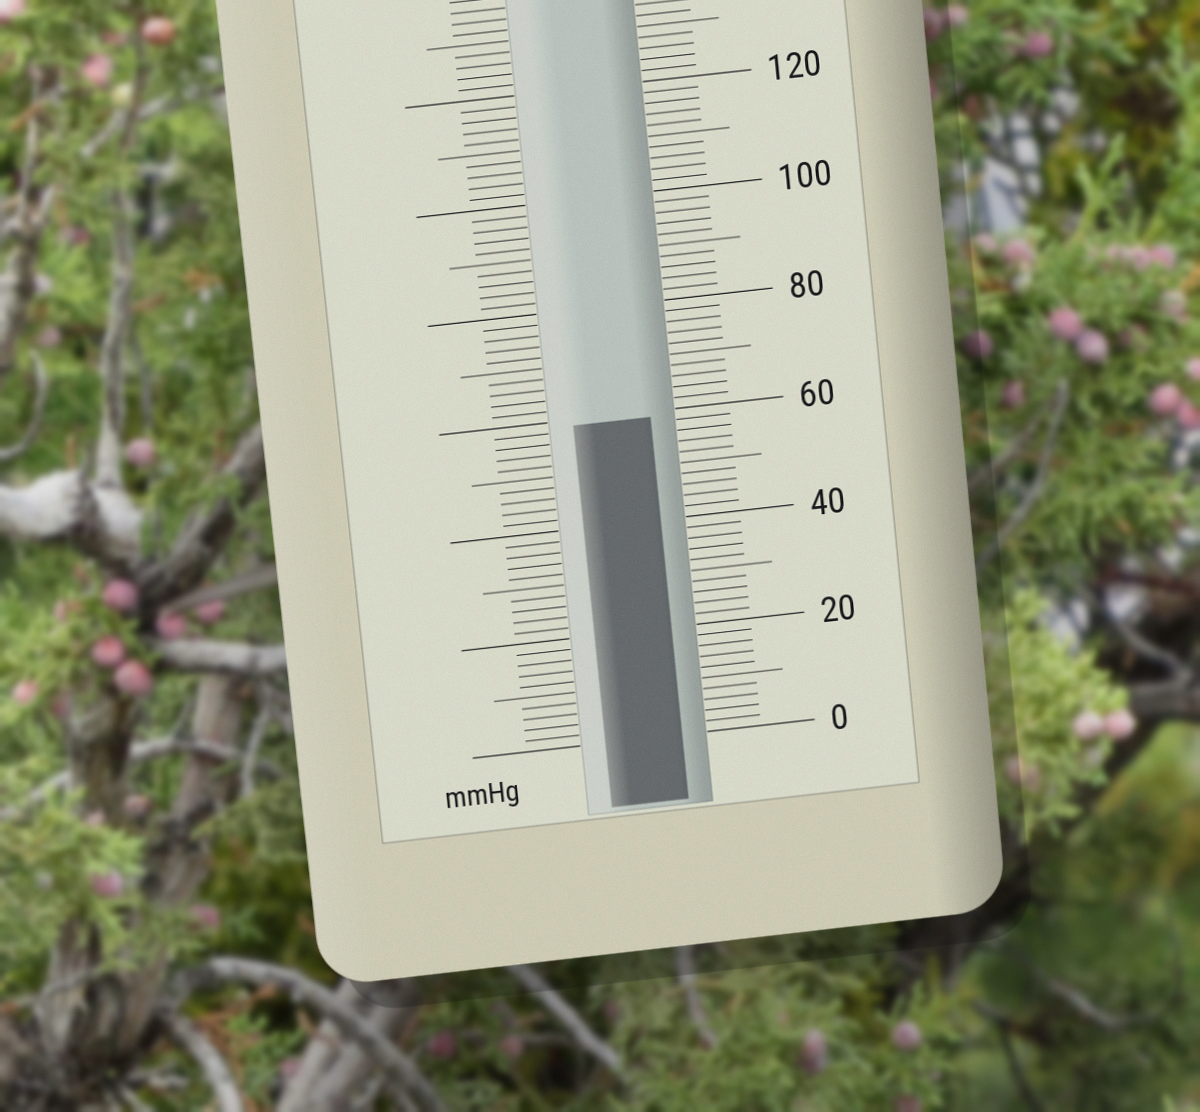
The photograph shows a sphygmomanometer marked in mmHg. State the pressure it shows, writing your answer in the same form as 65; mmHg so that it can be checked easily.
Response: 59; mmHg
